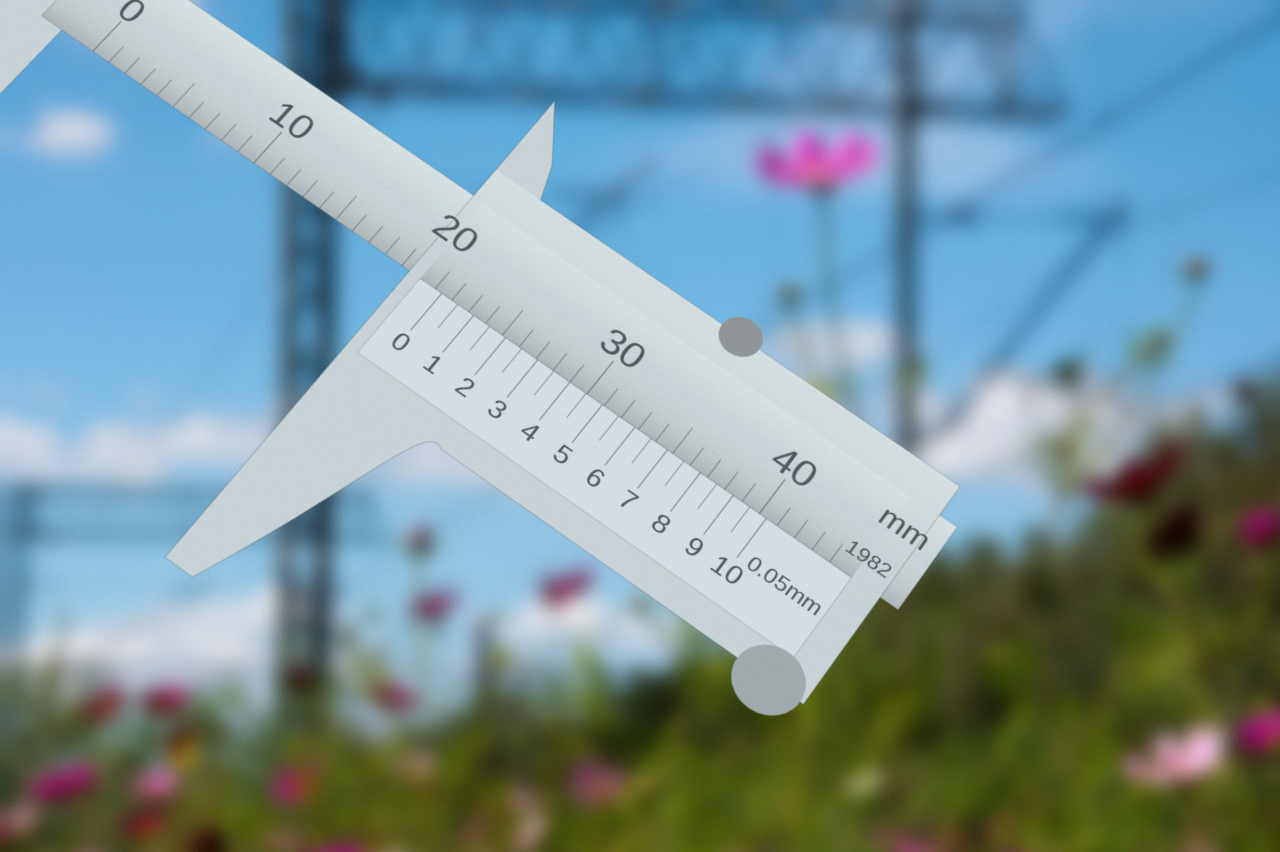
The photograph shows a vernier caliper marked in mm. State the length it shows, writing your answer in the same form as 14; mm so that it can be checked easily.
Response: 21.4; mm
